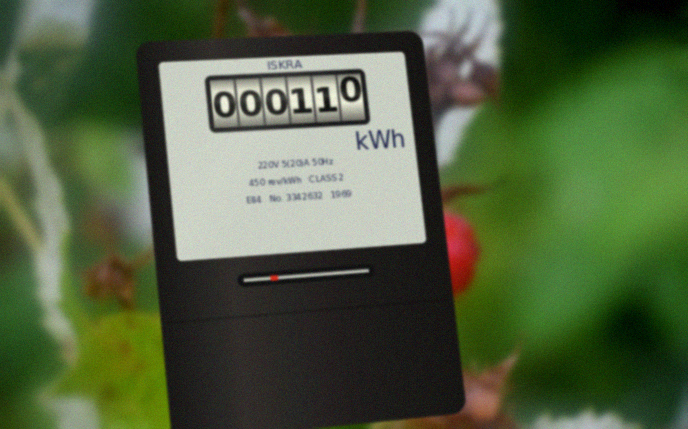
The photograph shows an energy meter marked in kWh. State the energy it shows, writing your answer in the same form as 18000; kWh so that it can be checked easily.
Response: 110; kWh
